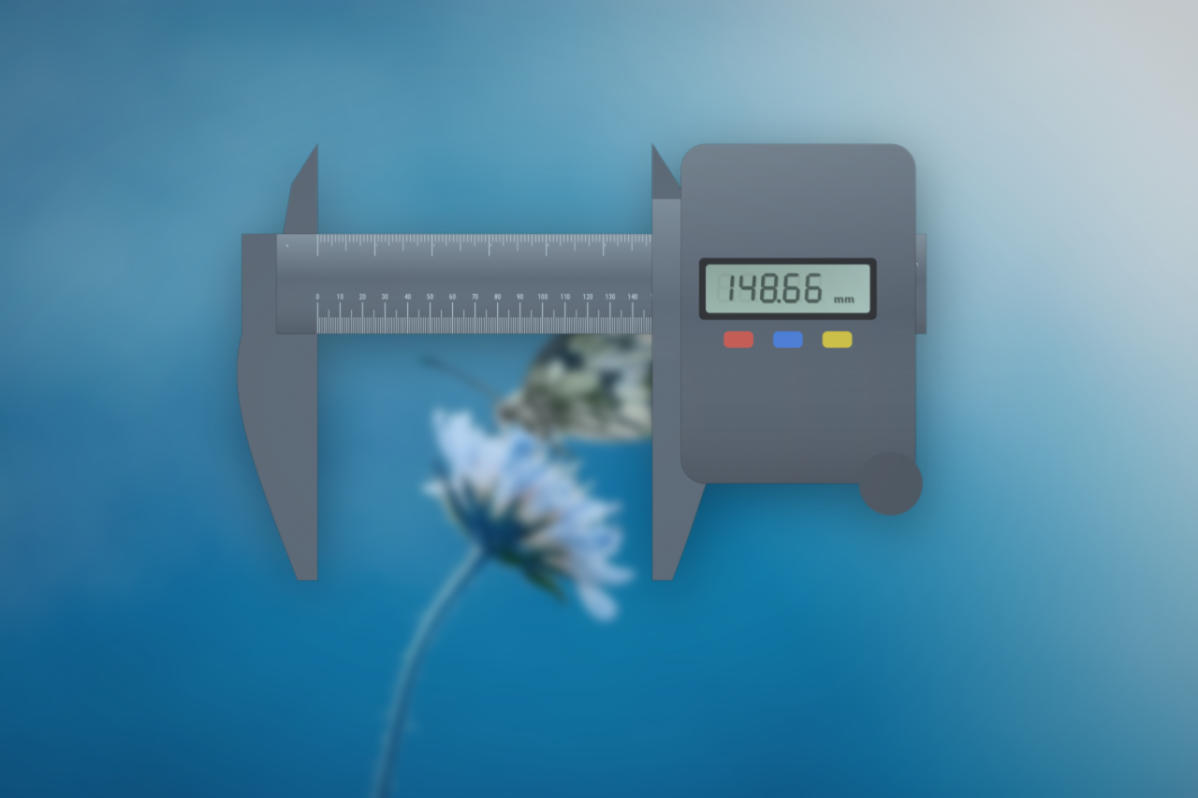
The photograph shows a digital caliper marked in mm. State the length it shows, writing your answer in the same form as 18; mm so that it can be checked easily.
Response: 148.66; mm
